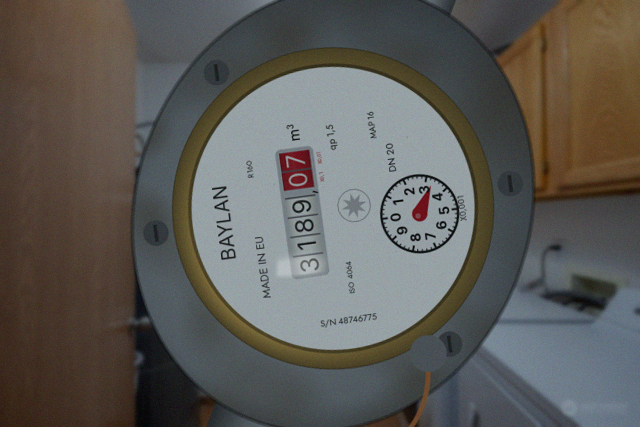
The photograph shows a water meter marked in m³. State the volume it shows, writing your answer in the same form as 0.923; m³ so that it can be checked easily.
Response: 3189.073; m³
